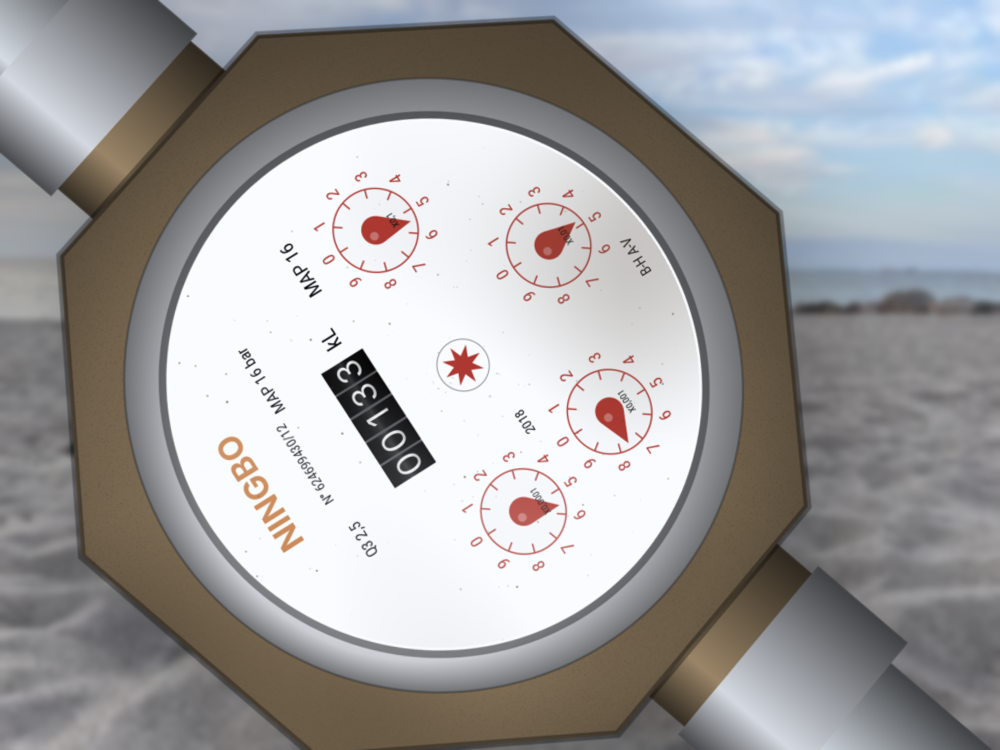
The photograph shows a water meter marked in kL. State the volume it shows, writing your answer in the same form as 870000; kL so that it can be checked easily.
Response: 133.5475; kL
